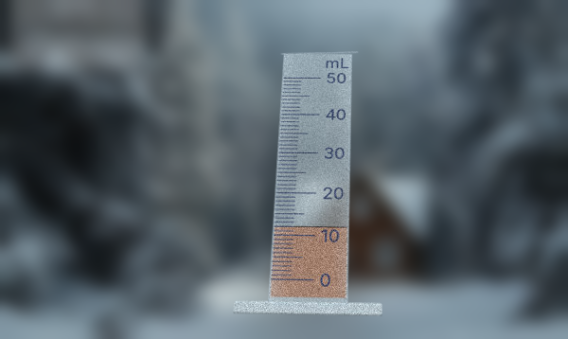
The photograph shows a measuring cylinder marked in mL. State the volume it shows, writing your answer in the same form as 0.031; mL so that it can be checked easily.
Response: 12; mL
